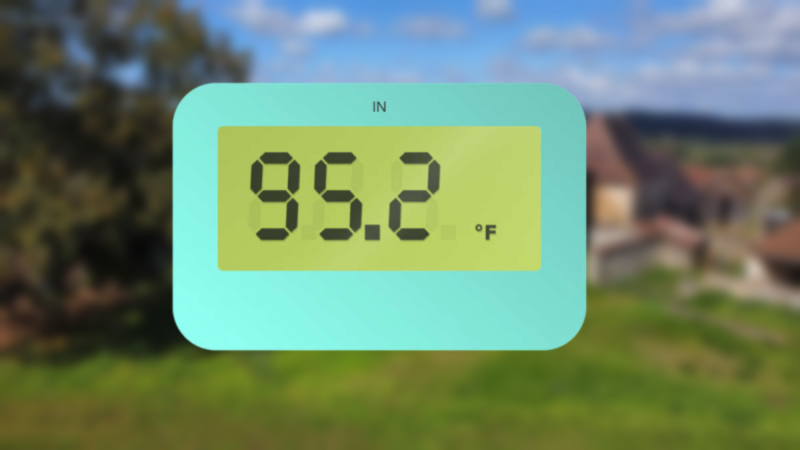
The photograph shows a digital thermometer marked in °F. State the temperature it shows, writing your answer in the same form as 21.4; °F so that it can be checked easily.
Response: 95.2; °F
